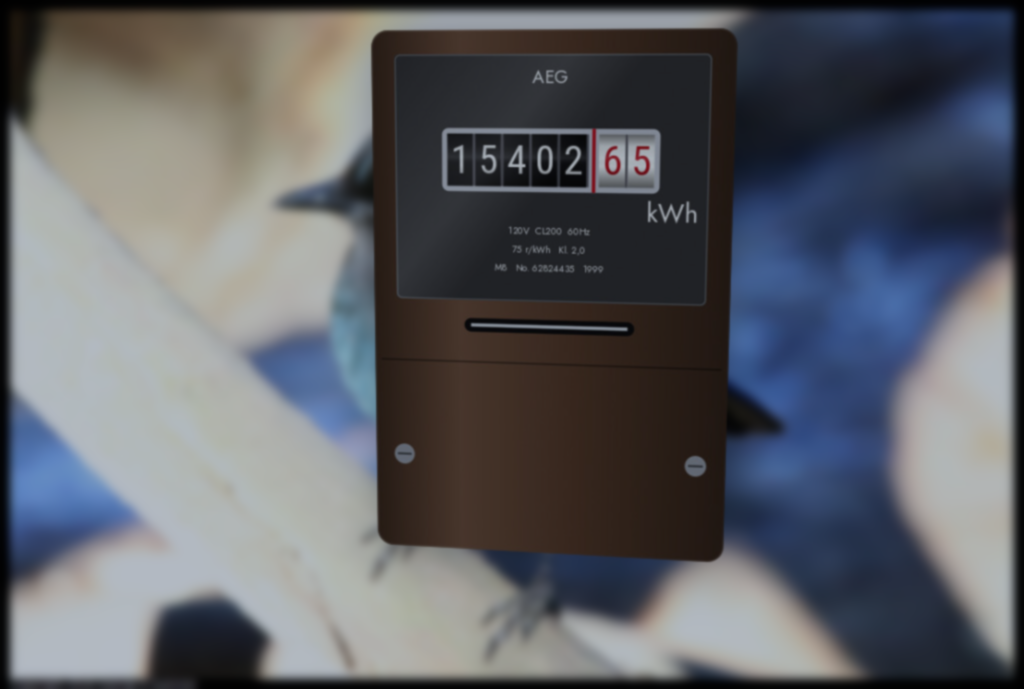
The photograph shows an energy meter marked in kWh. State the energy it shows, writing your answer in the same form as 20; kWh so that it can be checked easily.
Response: 15402.65; kWh
